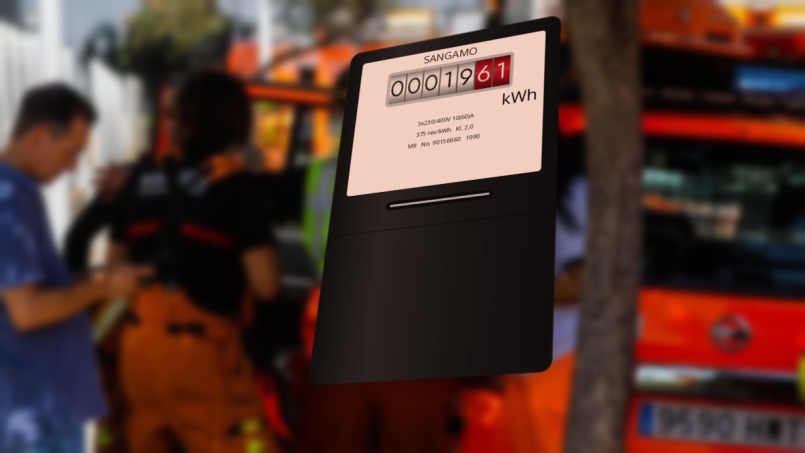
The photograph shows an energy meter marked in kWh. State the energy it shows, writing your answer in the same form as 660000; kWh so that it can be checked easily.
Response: 19.61; kWh
